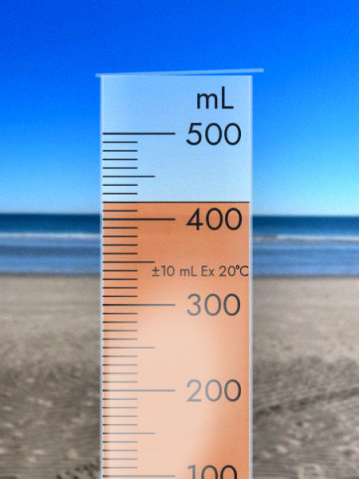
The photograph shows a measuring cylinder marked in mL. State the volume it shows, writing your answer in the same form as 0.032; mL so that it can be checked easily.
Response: 420; mL
